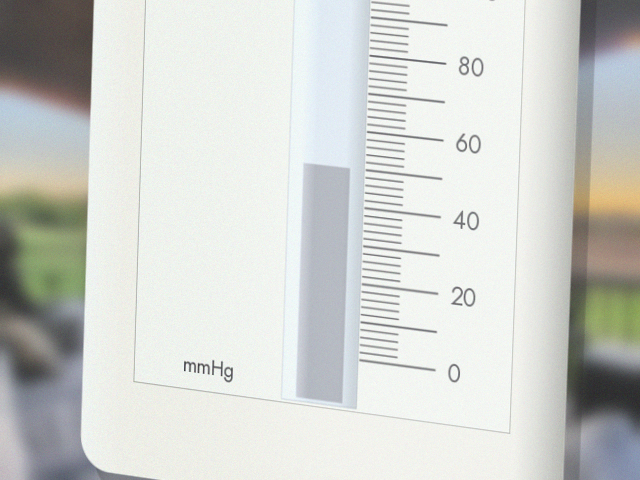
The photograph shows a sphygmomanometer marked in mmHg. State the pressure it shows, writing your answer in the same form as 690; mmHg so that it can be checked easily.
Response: 50; mmHg
